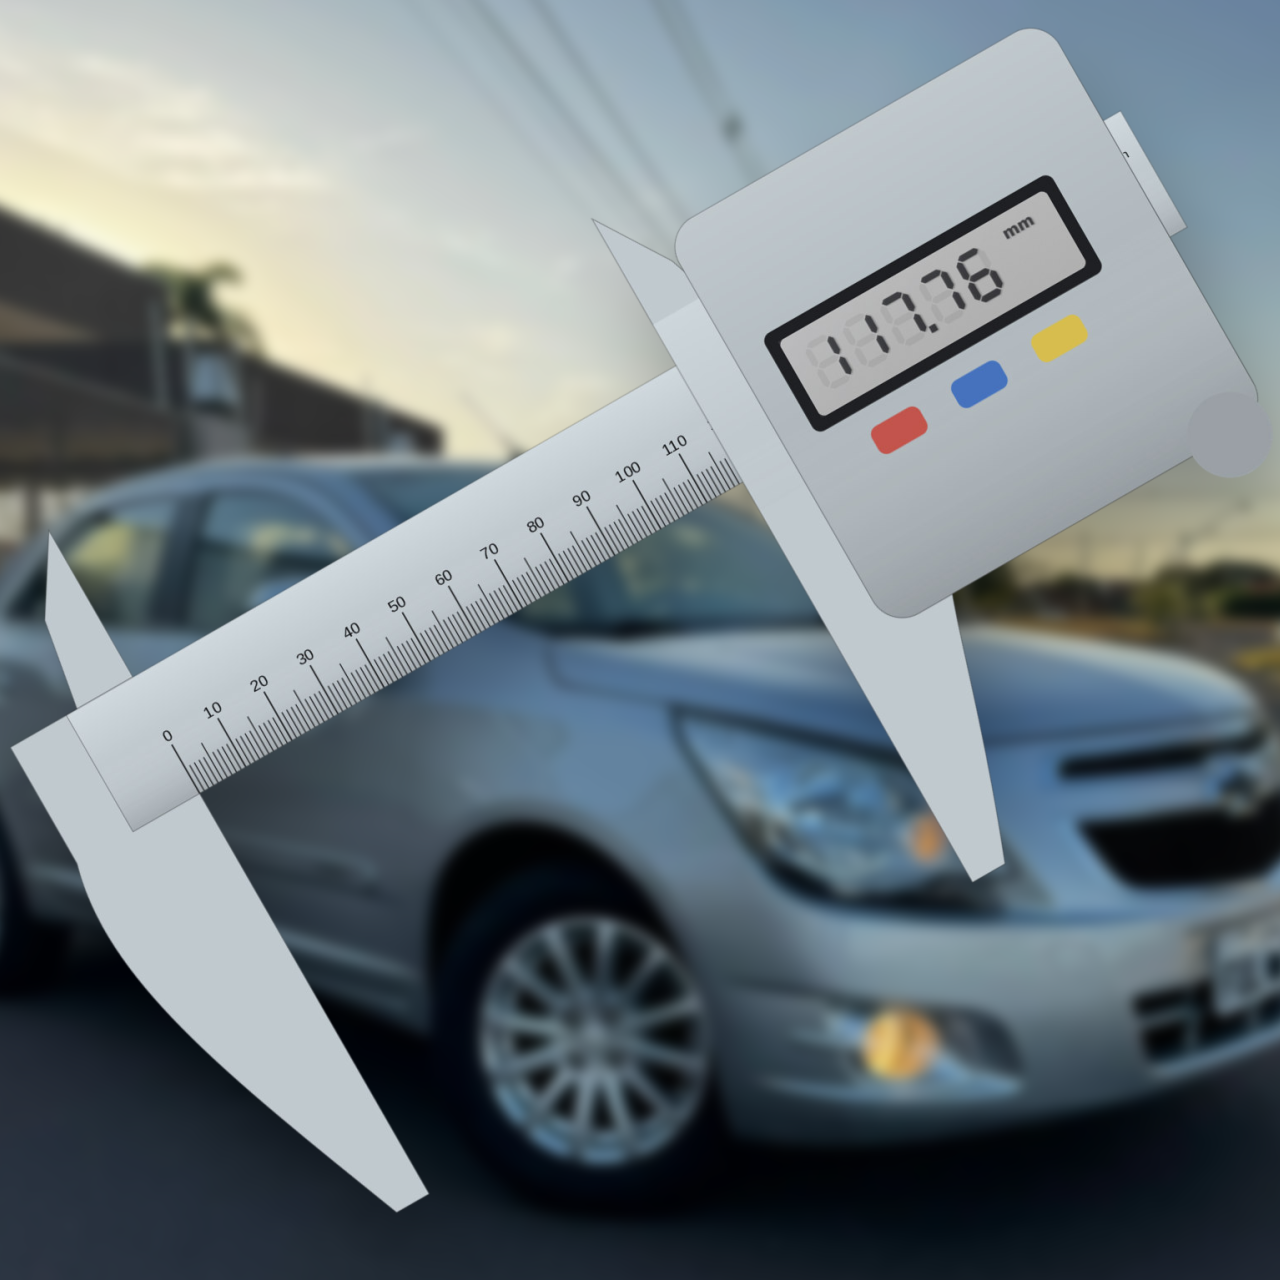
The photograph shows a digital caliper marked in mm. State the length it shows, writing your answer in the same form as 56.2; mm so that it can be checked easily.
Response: 117.76; mm
